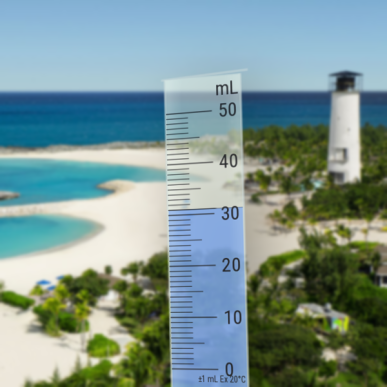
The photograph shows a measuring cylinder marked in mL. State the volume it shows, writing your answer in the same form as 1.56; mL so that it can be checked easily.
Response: 31; mL
